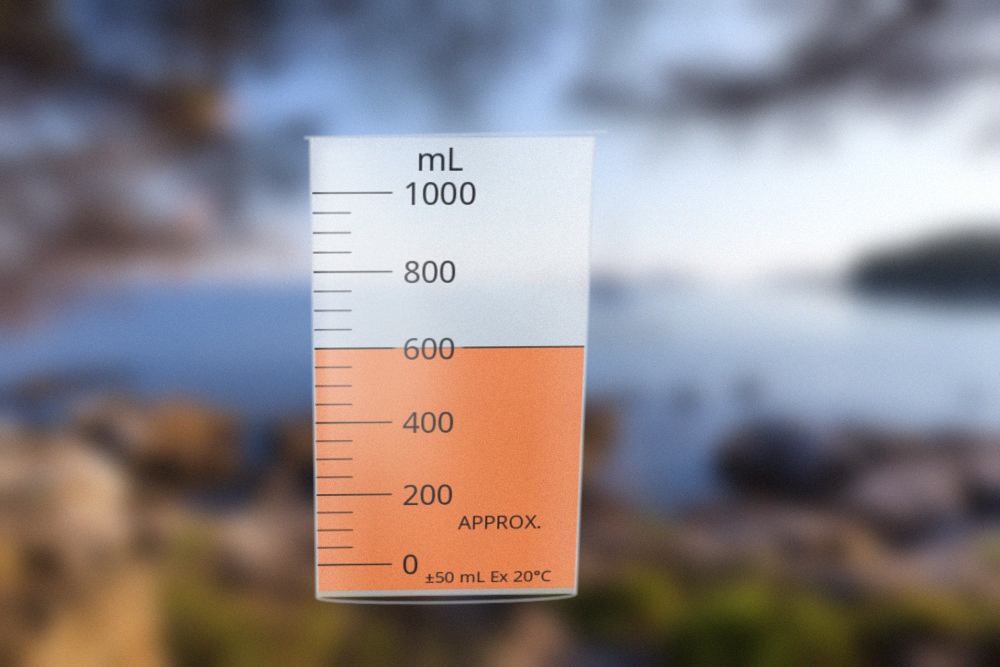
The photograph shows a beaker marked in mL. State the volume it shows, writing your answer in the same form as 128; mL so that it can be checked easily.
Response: 600; mL
